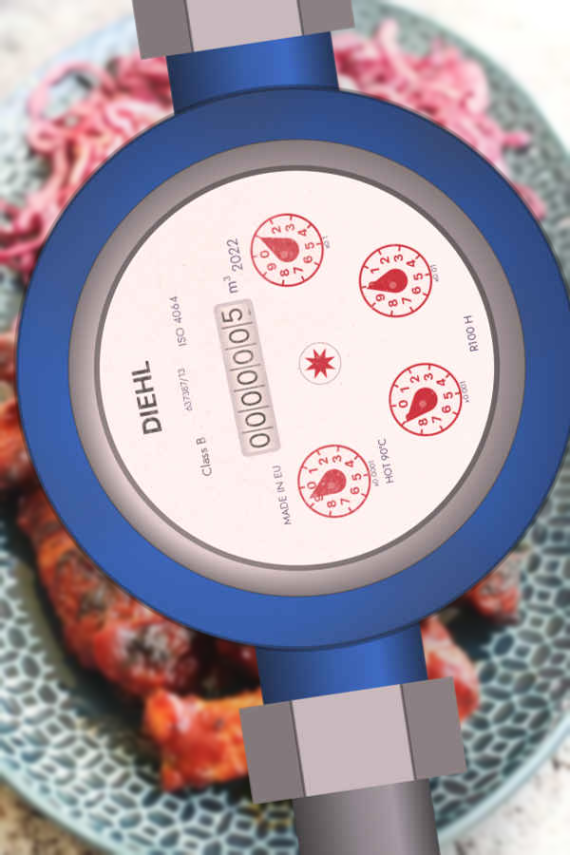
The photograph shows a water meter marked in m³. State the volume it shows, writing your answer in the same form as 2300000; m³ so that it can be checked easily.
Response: 5.0989; m³
